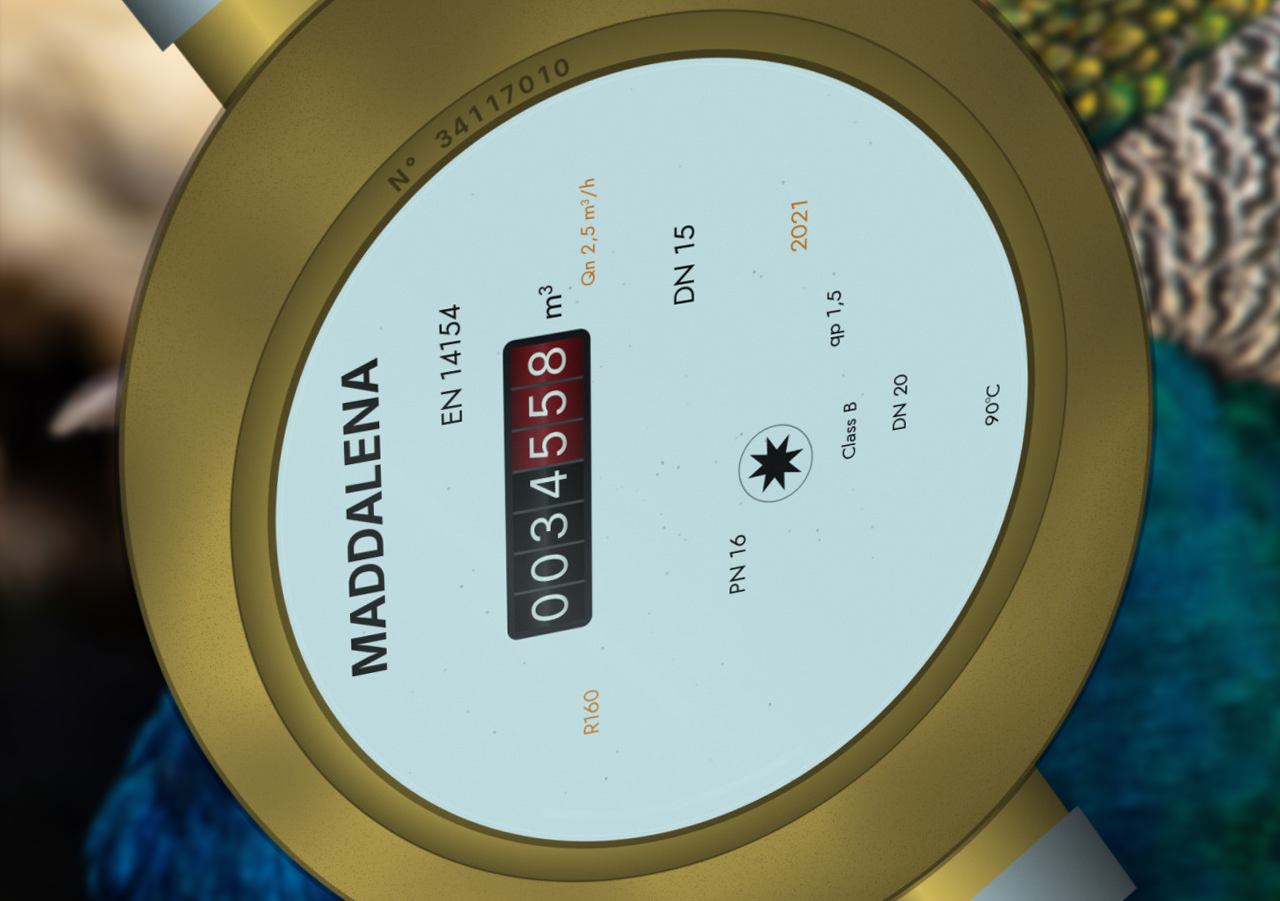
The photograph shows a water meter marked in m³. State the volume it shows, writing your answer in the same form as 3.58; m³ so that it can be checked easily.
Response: 34.558; m³
